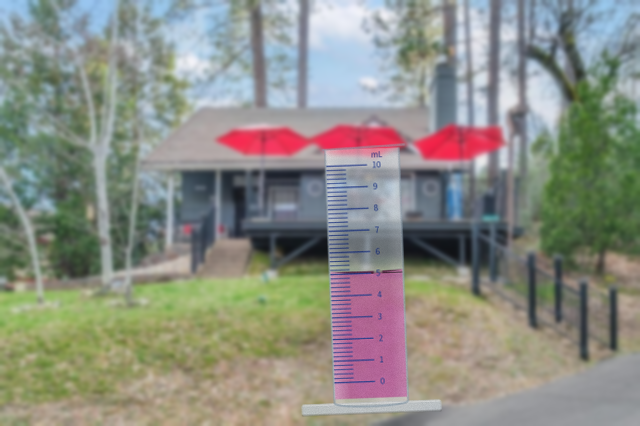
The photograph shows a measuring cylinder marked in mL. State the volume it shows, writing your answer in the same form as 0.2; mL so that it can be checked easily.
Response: 5; mL
